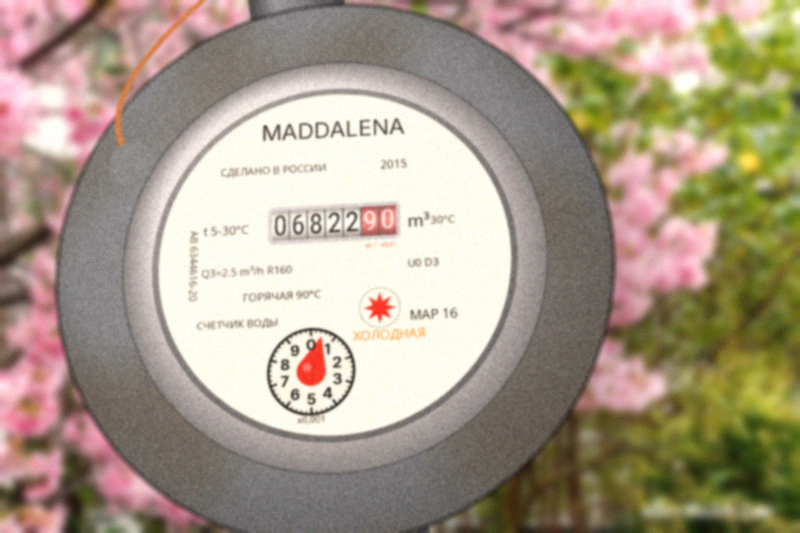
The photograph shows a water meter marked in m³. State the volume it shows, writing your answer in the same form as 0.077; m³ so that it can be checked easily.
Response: 6822.900; m³
